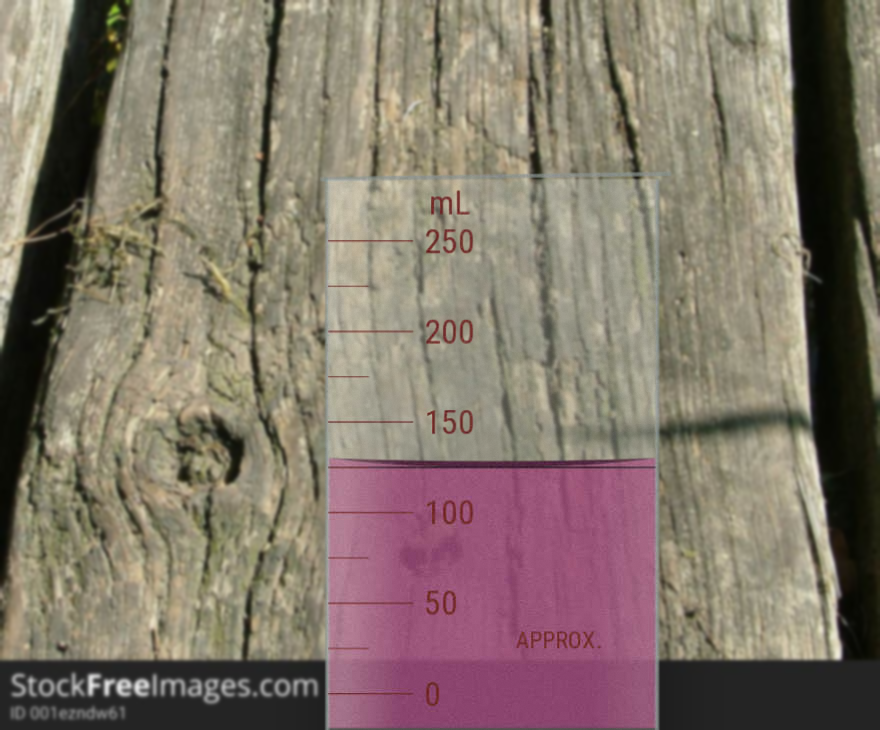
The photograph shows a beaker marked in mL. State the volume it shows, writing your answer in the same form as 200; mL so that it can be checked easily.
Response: 125; mL
